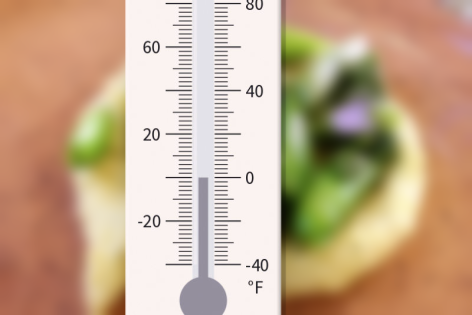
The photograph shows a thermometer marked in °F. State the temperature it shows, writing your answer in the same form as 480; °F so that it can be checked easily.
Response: 0; °F
